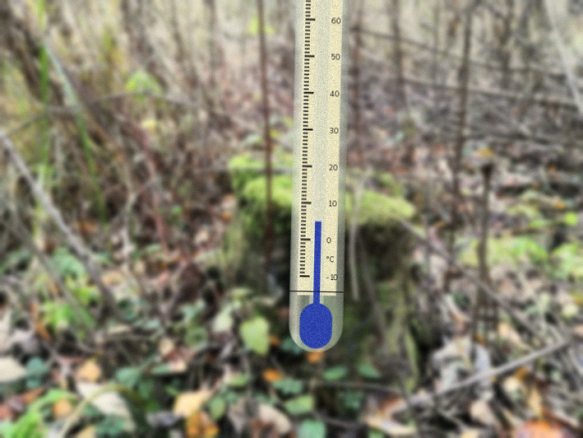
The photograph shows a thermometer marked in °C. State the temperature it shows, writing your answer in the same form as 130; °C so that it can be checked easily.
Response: 5; °C
